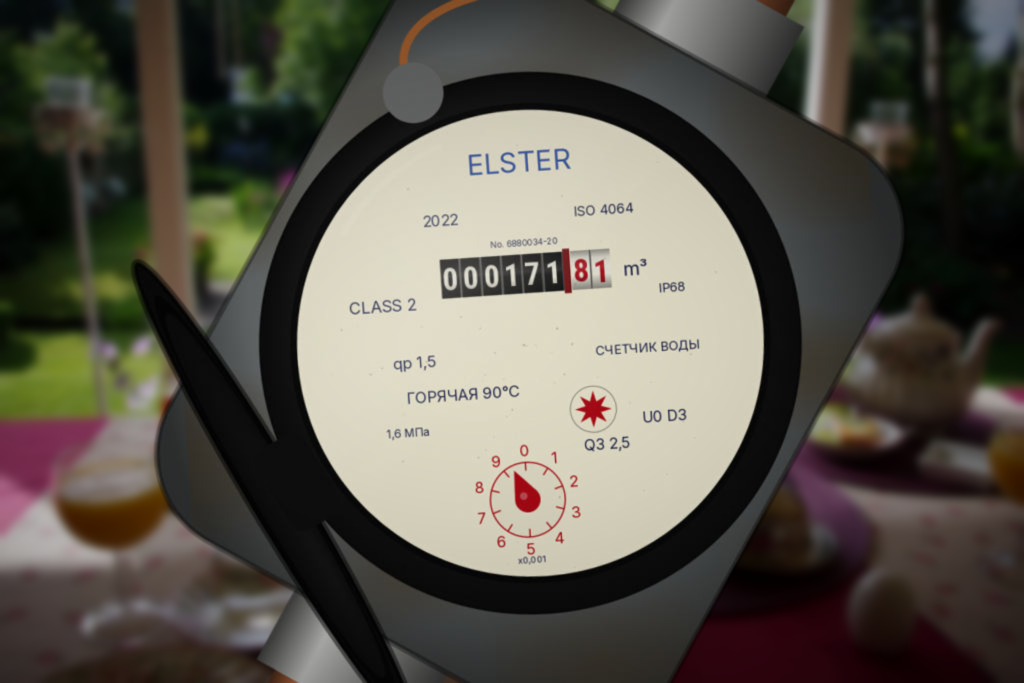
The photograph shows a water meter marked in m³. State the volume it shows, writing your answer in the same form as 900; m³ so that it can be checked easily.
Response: 171.809; m³
